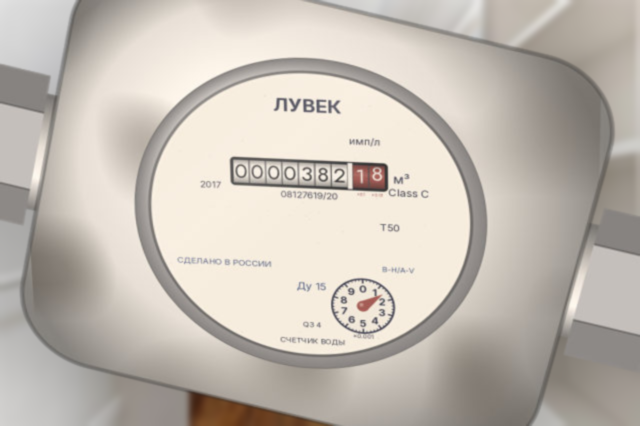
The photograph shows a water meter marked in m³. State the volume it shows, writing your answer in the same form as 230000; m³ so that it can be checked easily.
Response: 382.181; m³
